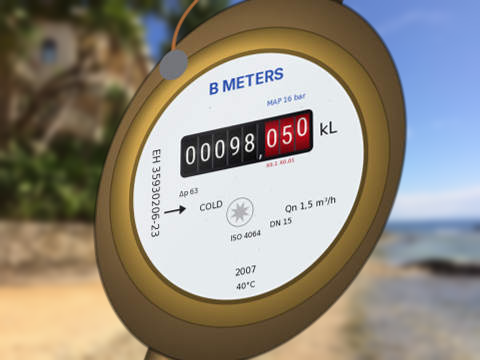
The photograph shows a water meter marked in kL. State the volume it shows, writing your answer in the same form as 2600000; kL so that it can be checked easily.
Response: 98.050; kL
